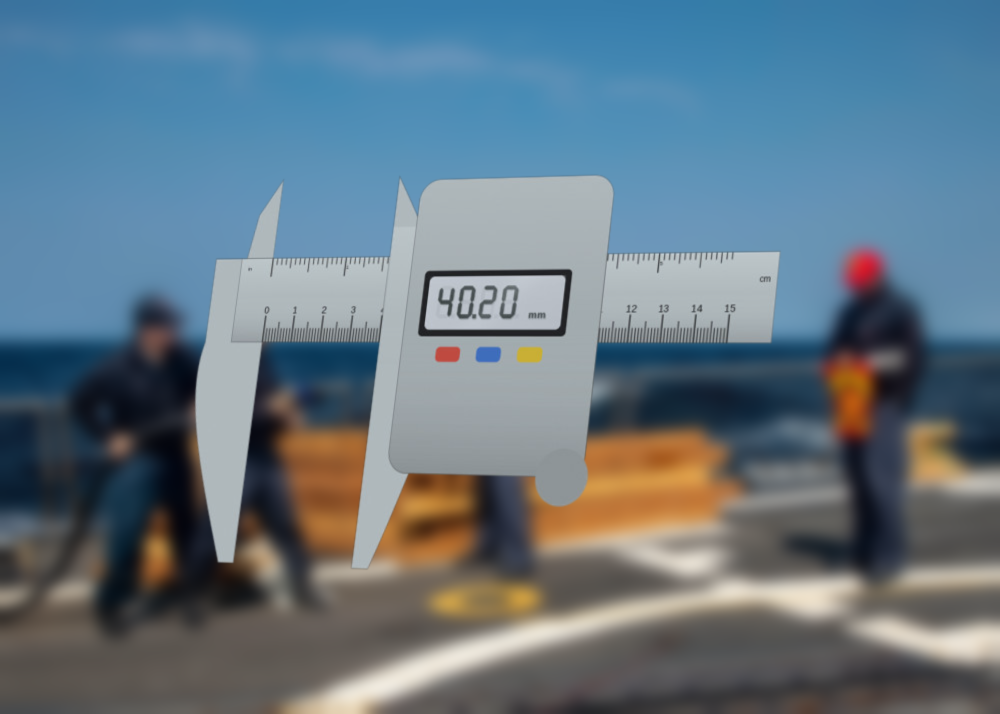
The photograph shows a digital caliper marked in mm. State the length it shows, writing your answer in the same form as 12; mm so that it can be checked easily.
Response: 40.20; mm
